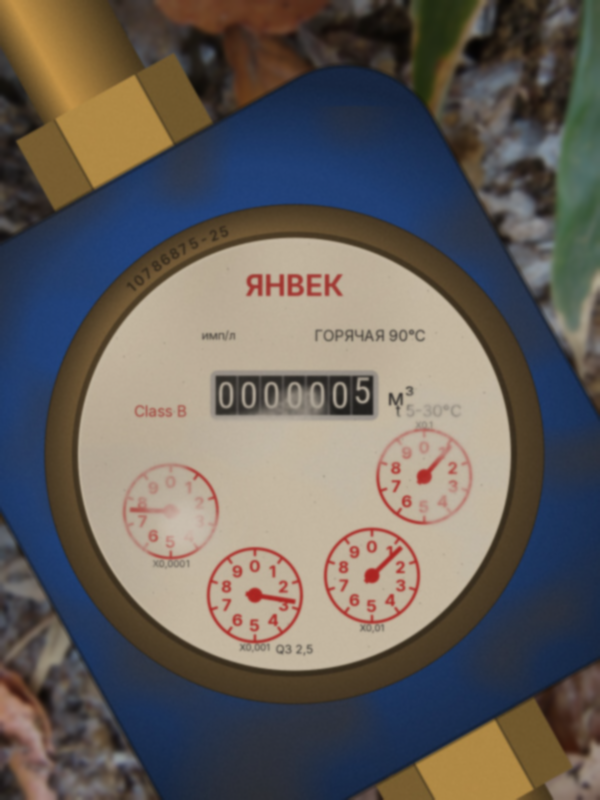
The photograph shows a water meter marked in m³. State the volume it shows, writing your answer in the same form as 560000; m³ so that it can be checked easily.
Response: 5.1127; m³
